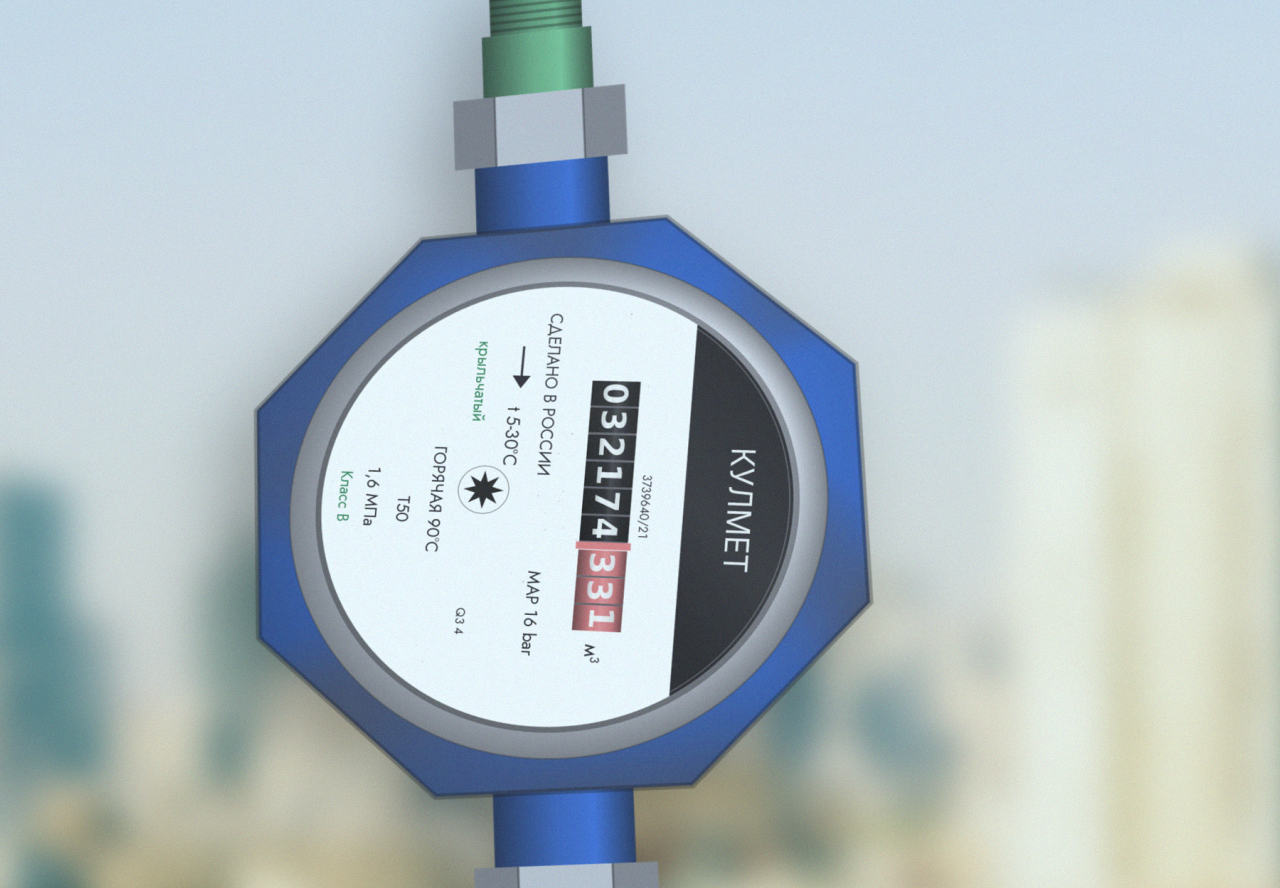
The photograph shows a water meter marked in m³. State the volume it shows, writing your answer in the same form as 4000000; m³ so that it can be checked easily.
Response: 32174.331; m³
